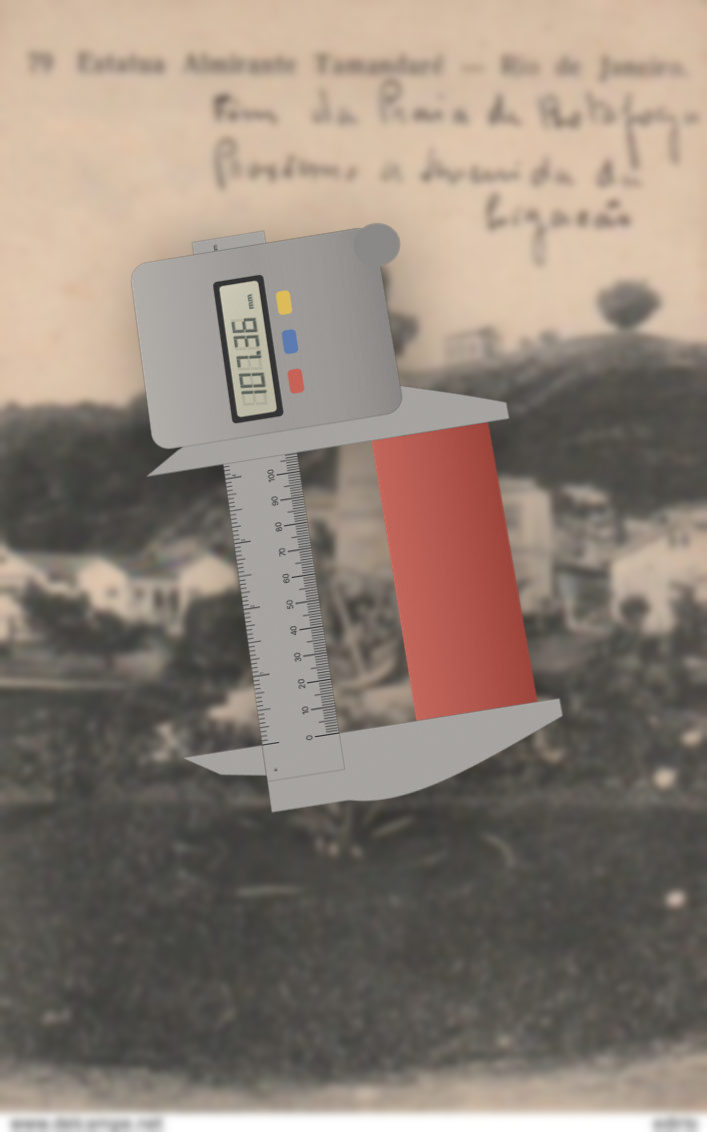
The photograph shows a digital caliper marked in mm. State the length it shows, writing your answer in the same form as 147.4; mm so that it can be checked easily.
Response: 107.36; mm
